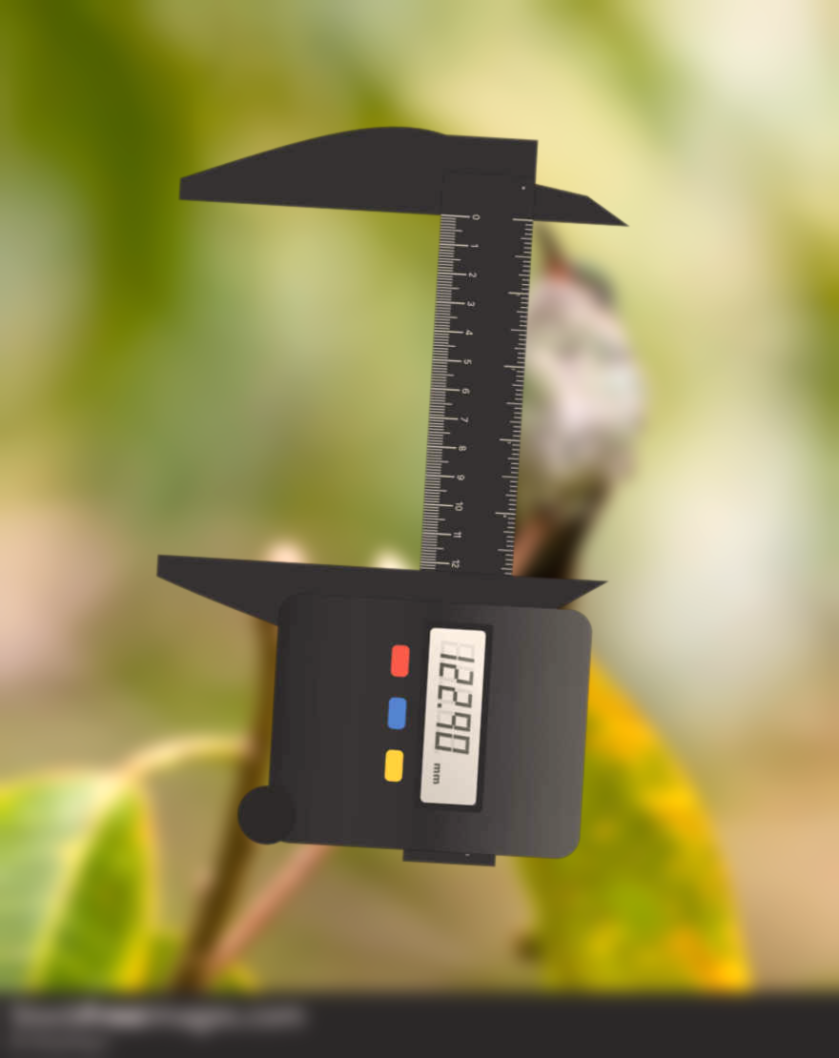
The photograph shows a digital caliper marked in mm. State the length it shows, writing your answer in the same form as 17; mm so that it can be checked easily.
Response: 122.90; mm
